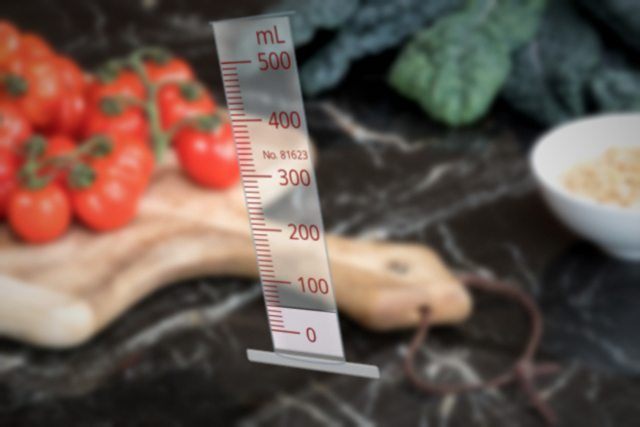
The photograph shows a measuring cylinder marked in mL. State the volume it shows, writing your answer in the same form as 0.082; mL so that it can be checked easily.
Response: 50; mL
